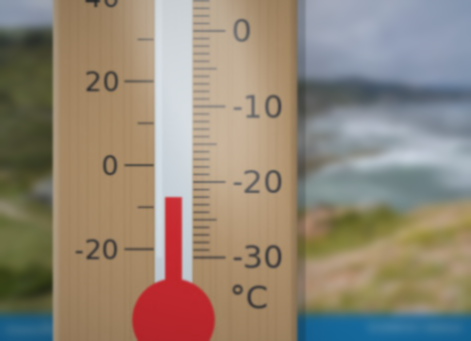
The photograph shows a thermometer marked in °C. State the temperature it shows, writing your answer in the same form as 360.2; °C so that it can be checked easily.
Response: -22; °C
